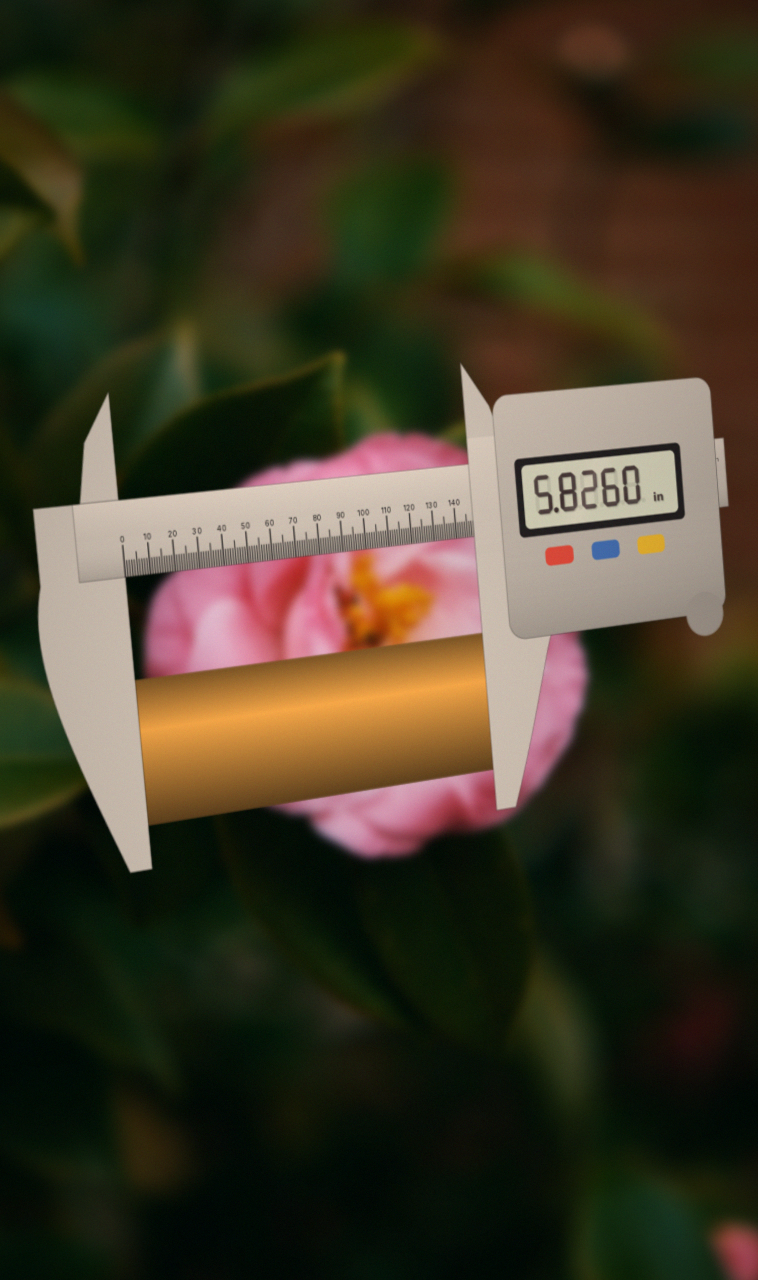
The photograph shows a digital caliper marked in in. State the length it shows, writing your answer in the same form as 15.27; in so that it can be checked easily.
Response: 5.8260; in
